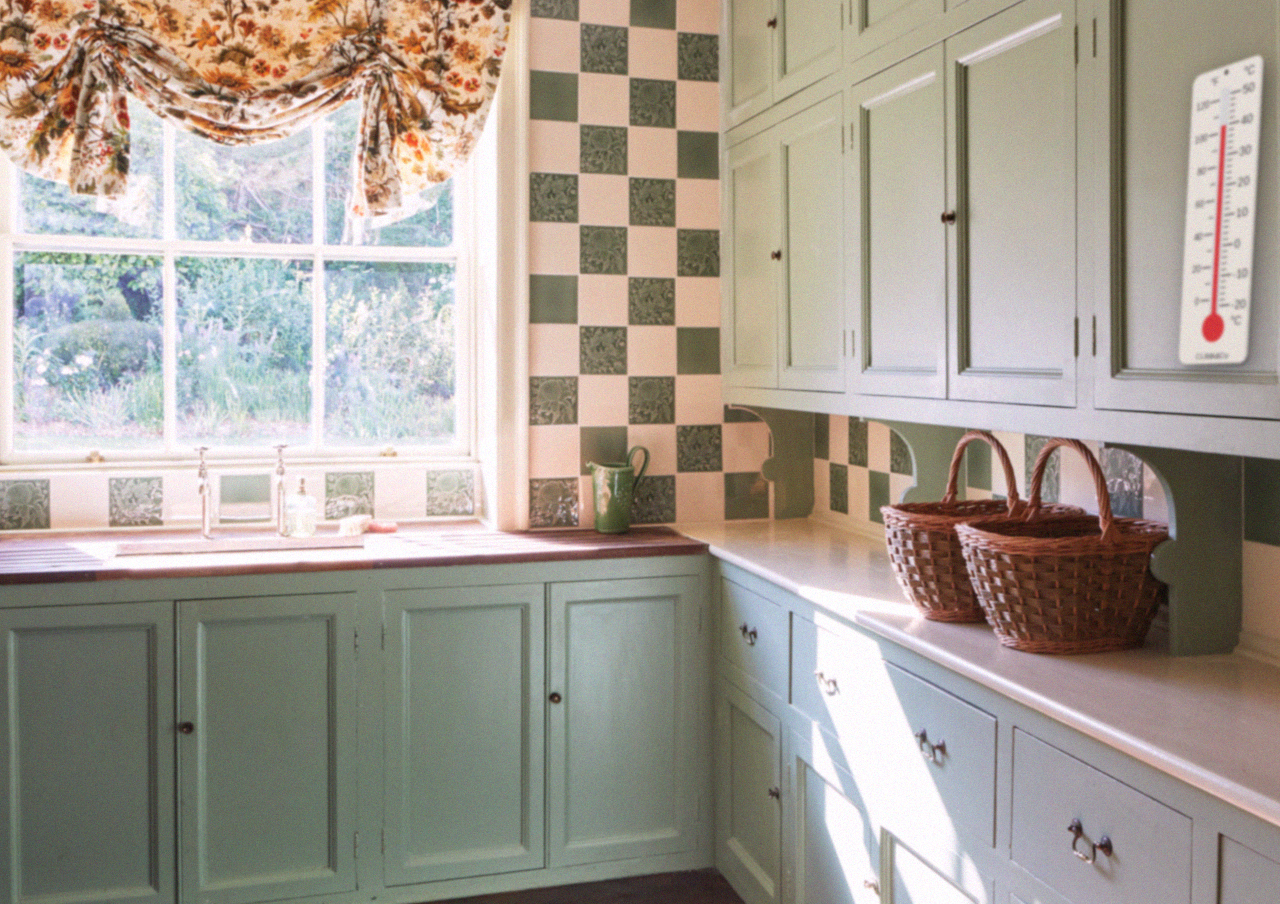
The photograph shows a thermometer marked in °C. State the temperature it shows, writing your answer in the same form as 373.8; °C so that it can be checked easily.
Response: 40; °C
